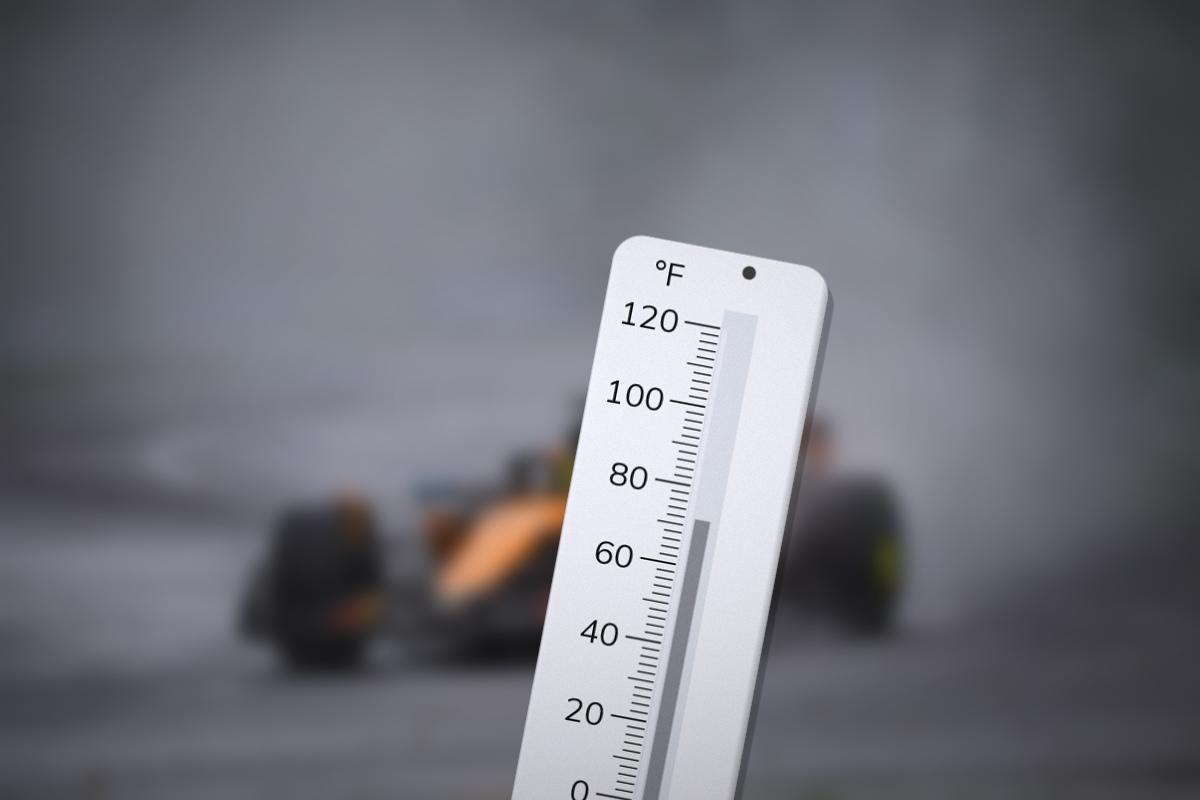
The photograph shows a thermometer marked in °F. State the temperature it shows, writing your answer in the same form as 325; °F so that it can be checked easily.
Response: 72; °F
